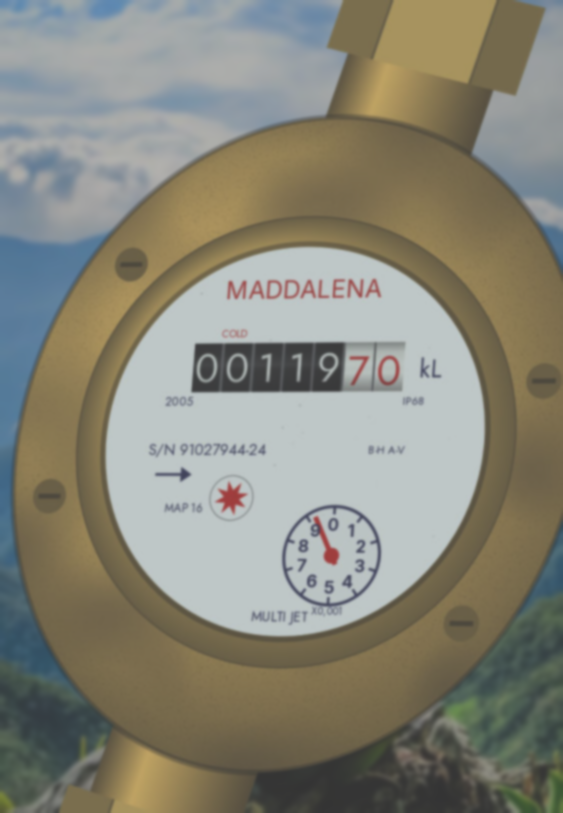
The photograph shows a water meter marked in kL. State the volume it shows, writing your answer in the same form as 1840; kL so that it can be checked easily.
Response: 119.699; kL
